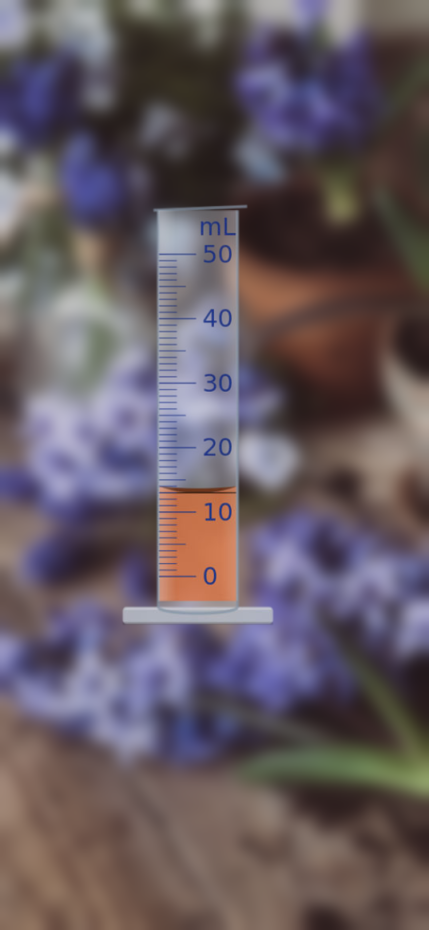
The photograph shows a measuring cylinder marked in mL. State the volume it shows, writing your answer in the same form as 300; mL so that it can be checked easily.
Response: 13; mL
